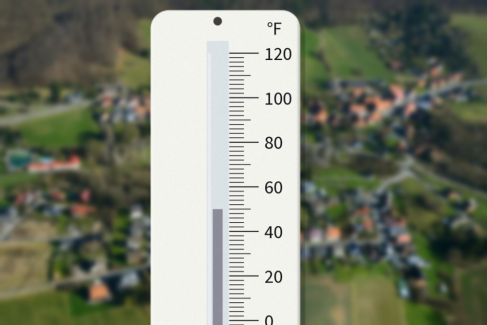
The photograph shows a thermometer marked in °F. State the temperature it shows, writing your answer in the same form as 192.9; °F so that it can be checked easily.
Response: 50; °F
